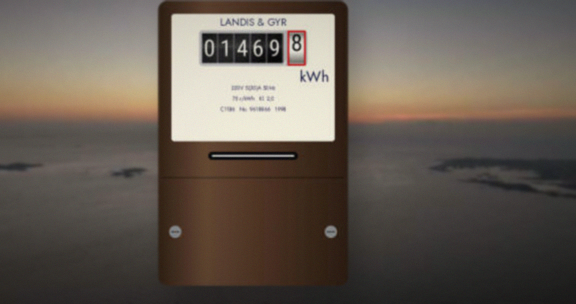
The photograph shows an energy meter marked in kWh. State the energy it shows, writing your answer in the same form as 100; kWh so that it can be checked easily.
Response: 1469.8; kWh
